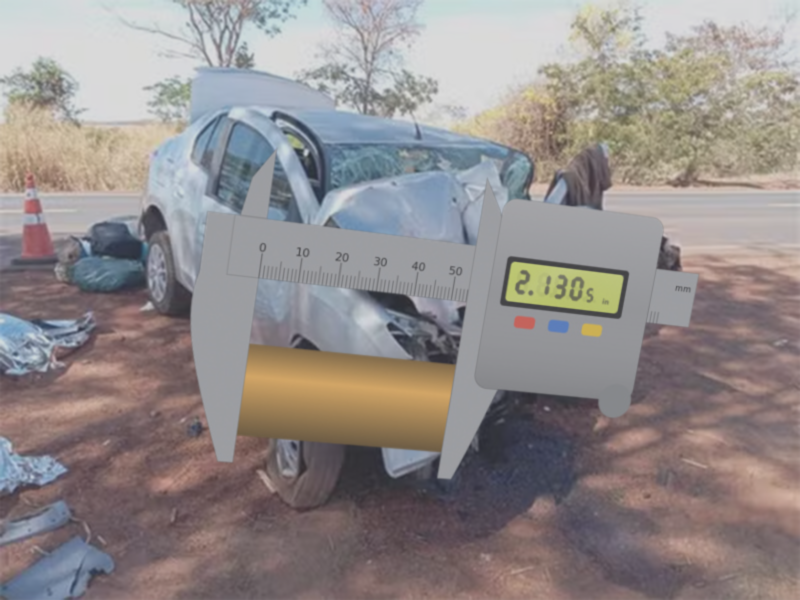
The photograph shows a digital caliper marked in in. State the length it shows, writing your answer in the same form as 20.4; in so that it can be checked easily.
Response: 2.1305; in
